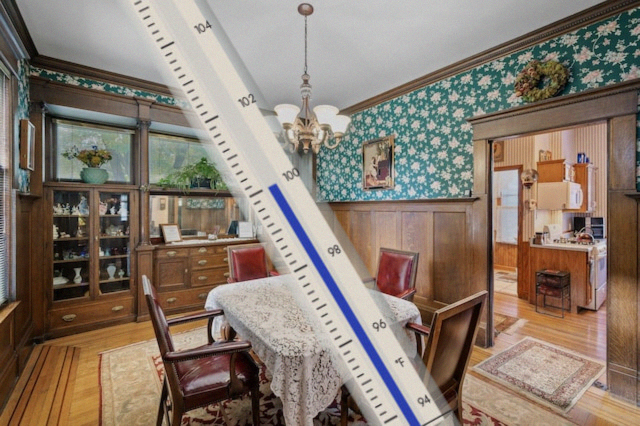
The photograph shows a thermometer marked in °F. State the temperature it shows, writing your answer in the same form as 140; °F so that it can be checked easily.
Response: 100; °F
